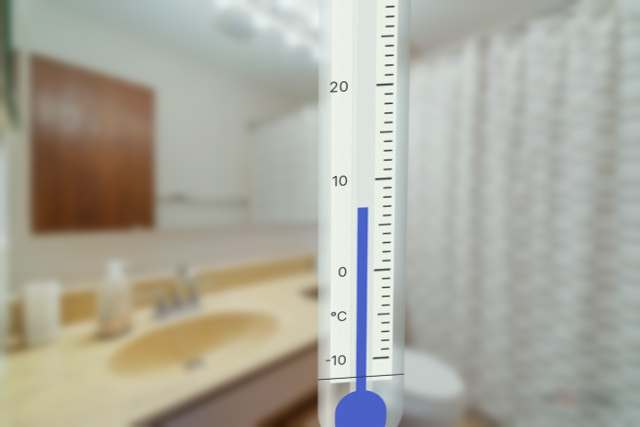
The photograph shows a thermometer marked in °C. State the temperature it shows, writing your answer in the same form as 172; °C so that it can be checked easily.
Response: 7; °C
